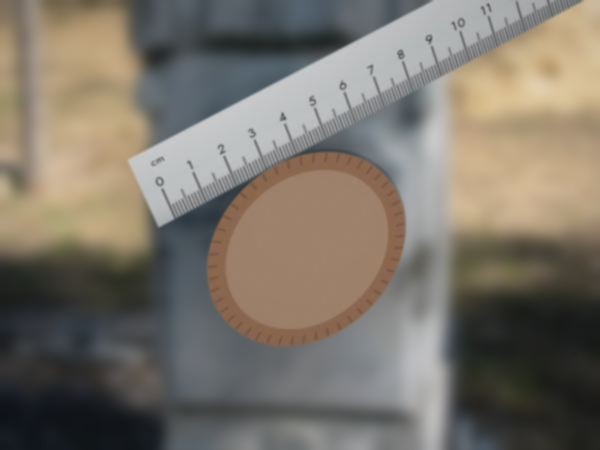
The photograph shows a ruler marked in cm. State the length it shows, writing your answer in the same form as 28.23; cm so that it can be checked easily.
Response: 6.5; cm
